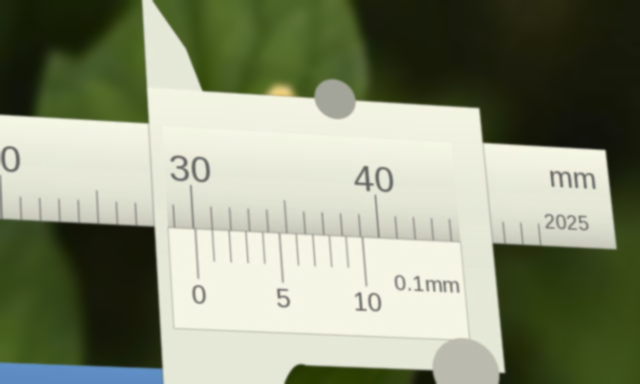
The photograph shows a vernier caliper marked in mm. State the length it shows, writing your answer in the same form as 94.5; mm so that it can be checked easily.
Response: 30.1; mm
